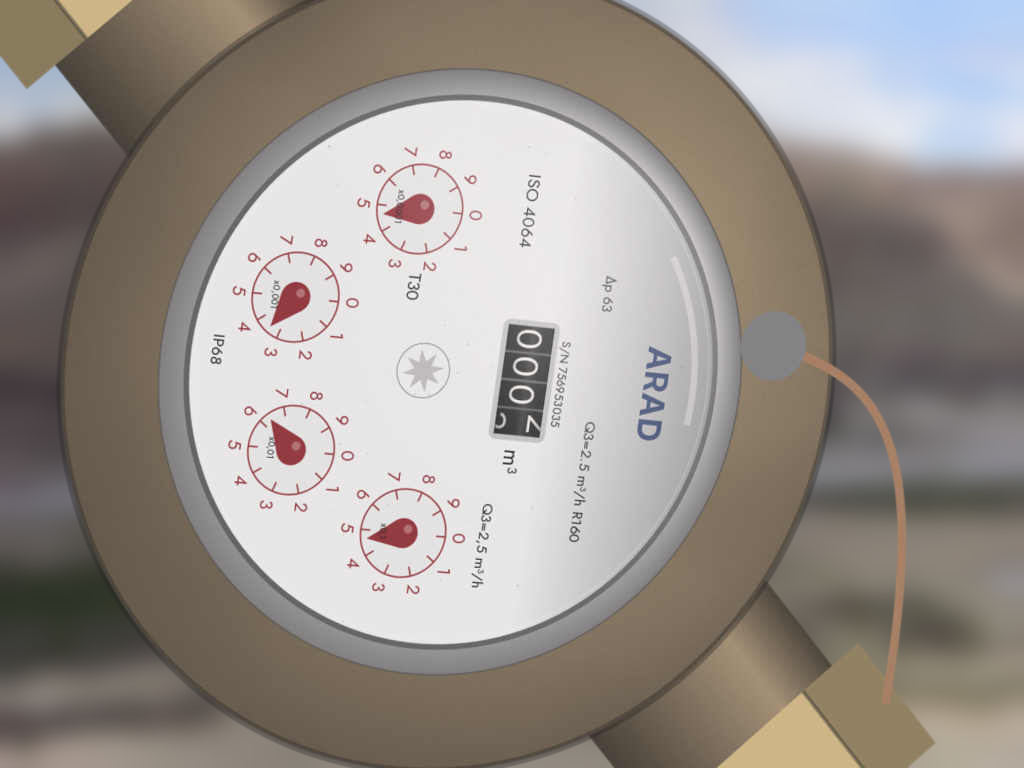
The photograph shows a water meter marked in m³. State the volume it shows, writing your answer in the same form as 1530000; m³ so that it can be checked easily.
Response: 2.4634; m³
